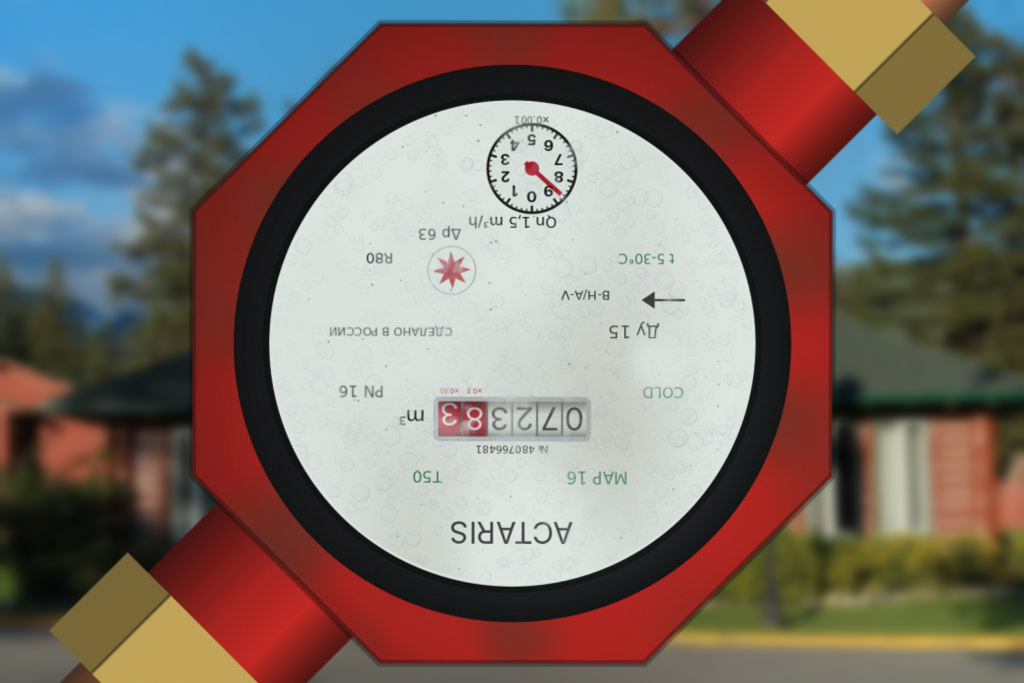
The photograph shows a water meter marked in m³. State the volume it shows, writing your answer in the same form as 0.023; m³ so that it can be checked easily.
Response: 723.828; m³
